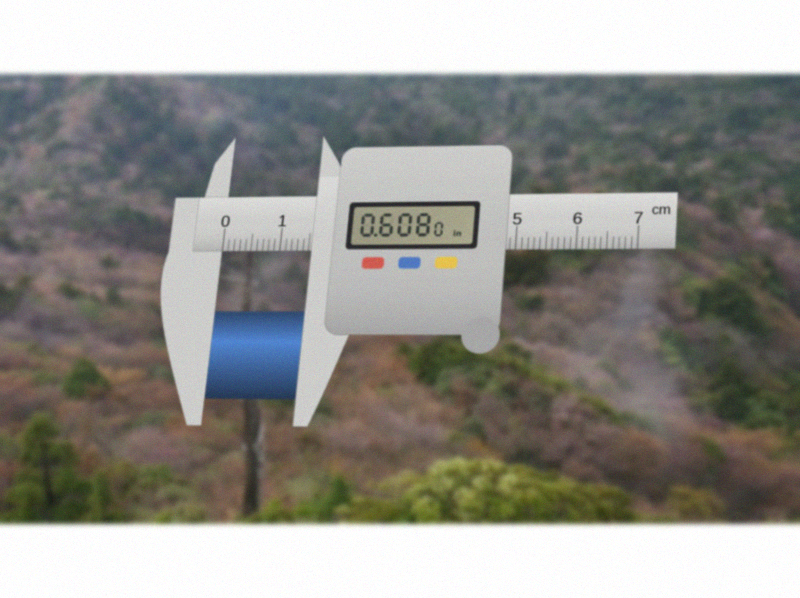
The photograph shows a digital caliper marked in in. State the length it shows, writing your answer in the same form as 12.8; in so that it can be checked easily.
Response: 0.6080; in
